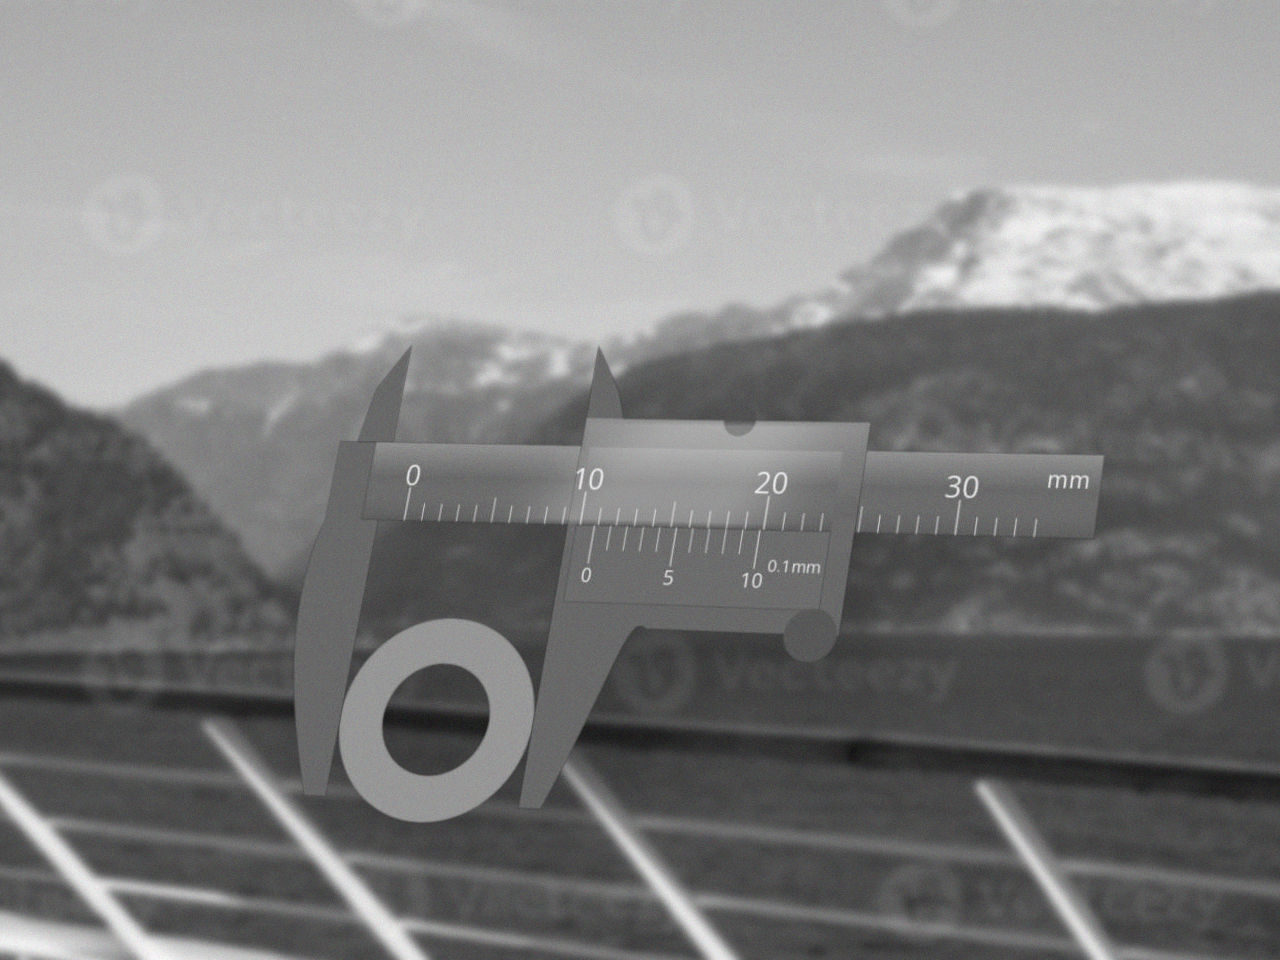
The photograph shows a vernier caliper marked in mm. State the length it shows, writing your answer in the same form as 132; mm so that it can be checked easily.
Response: 10.8; mm
